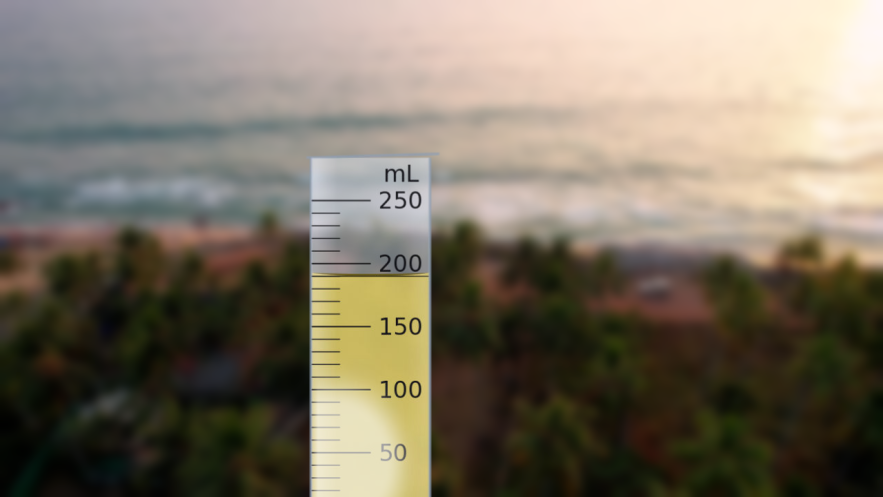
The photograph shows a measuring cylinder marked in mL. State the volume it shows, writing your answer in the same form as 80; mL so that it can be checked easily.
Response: 190; mL
